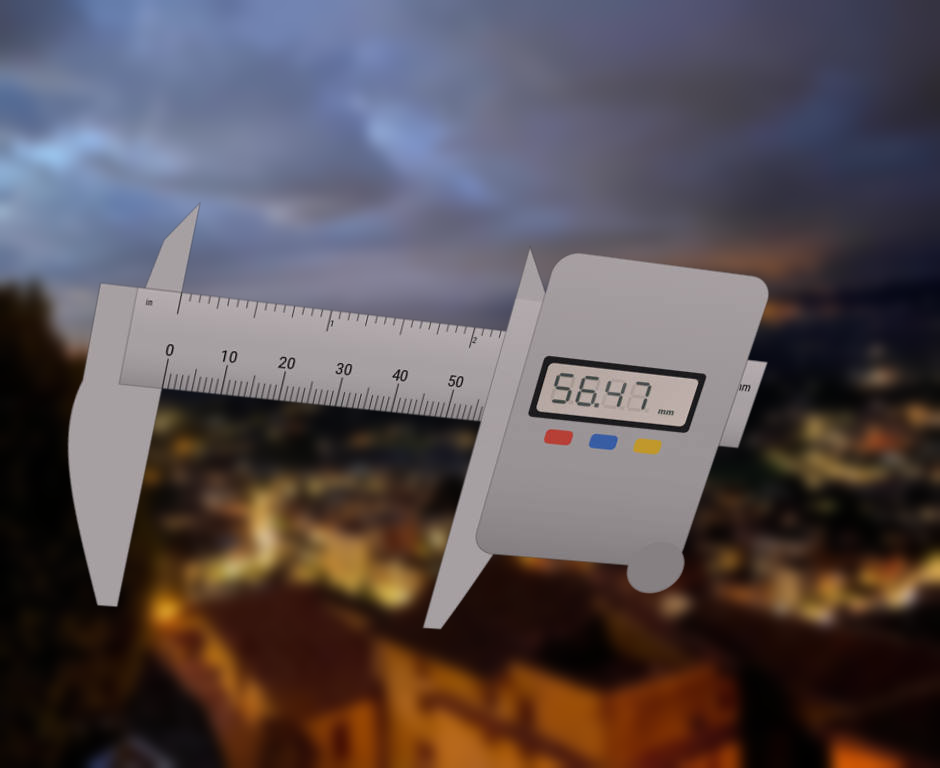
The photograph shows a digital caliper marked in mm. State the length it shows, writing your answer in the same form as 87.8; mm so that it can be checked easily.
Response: 56.47; mm
